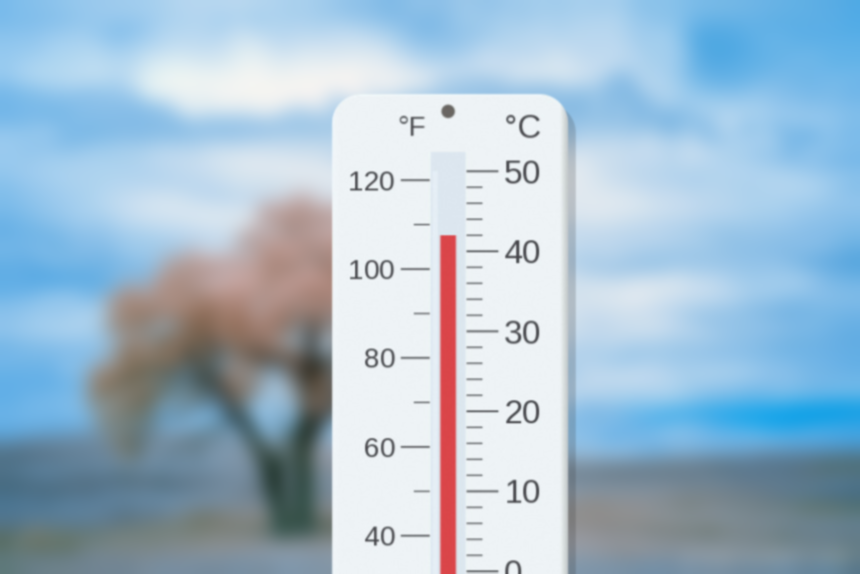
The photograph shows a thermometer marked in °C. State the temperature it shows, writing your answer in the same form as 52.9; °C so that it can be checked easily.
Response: 42; °C
